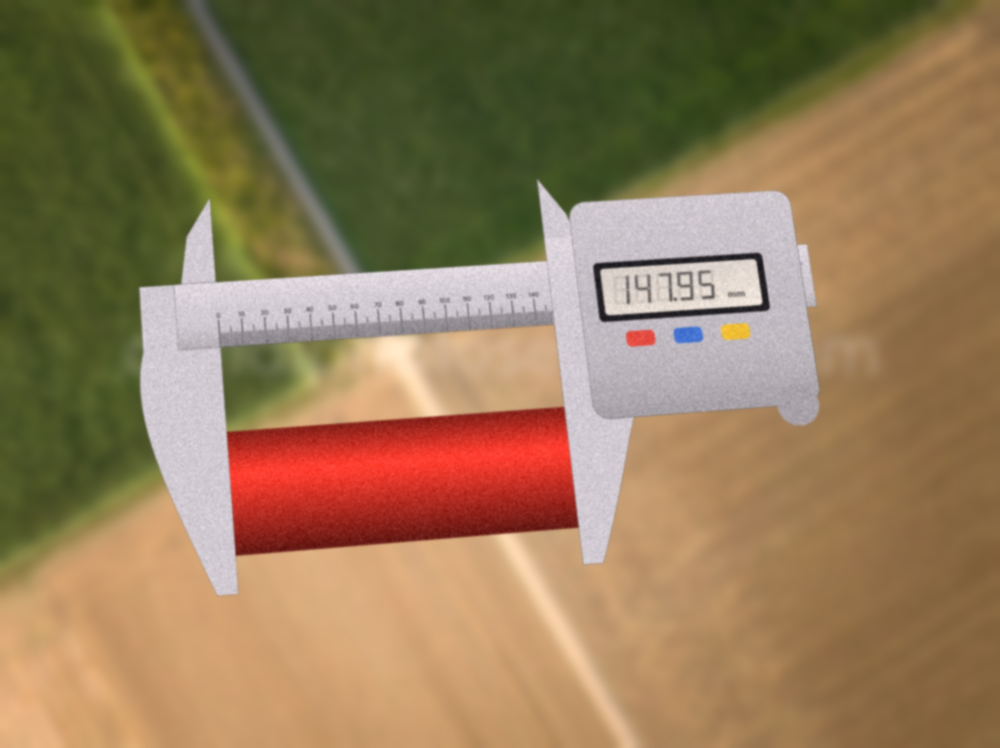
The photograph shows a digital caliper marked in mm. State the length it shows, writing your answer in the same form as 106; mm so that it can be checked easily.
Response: 147.95; mm
